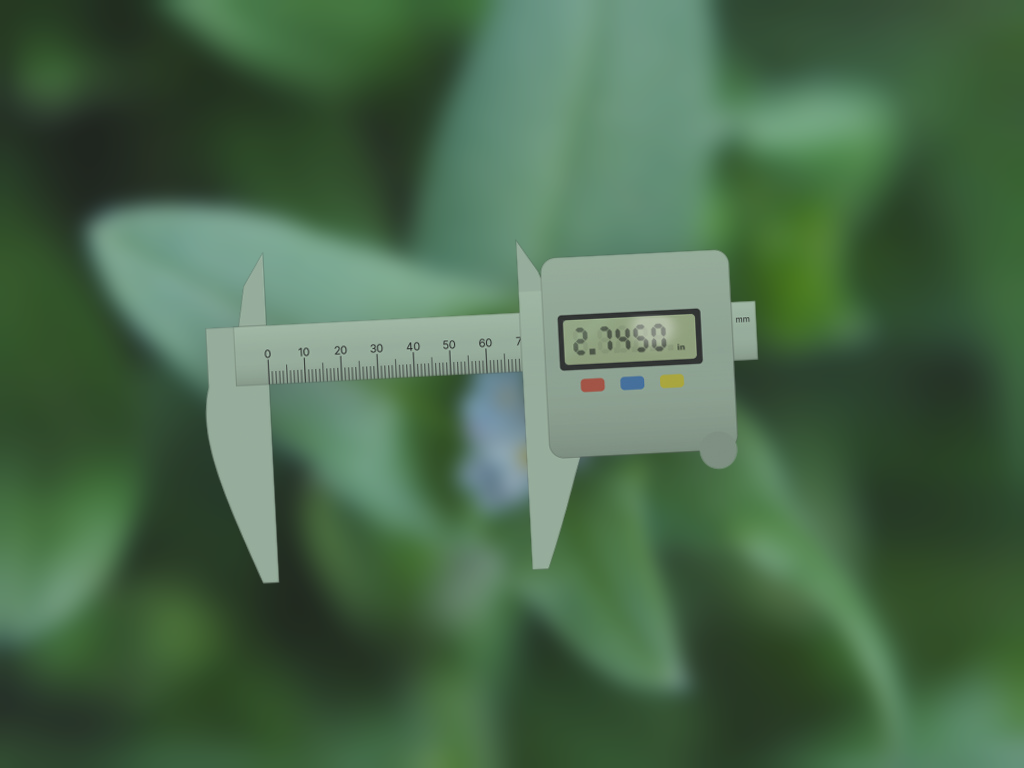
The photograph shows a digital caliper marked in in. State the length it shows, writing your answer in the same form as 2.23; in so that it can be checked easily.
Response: 2.7450; in
